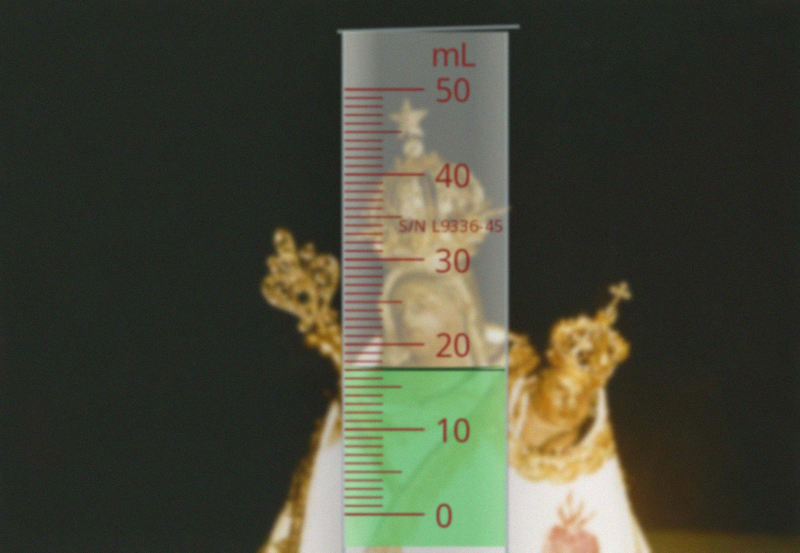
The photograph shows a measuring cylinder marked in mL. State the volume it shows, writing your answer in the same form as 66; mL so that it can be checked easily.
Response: 17; mL
